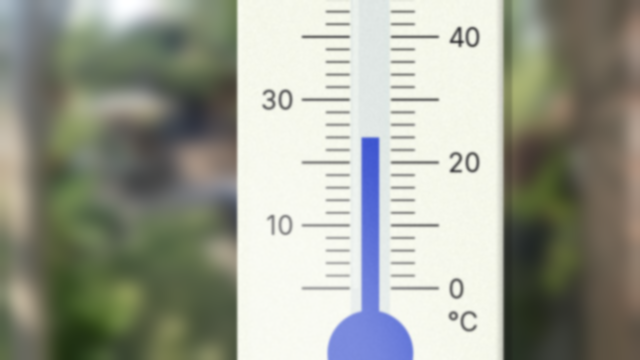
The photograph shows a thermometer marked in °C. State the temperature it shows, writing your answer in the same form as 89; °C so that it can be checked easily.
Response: 24; °C
